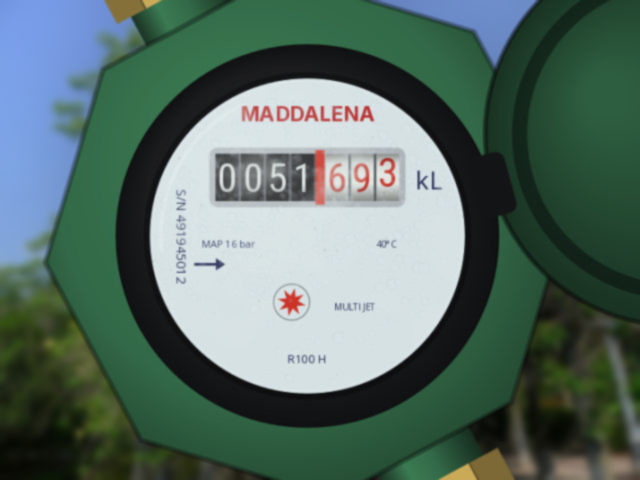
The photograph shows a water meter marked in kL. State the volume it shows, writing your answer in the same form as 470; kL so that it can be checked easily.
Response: 51.693; kL
